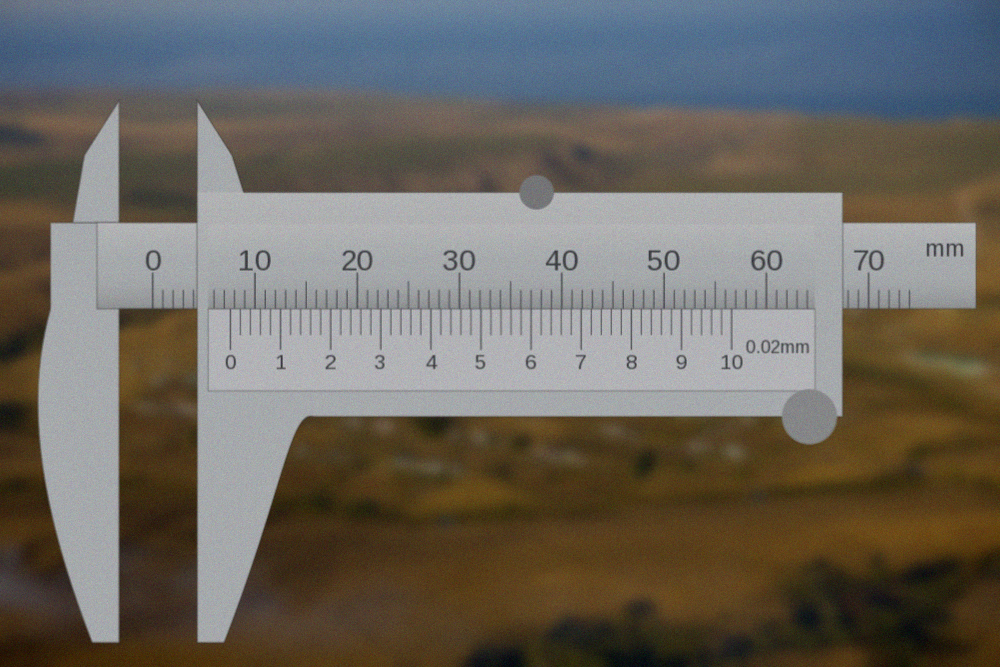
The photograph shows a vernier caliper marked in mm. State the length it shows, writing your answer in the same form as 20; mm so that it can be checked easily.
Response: 7.6; mm
